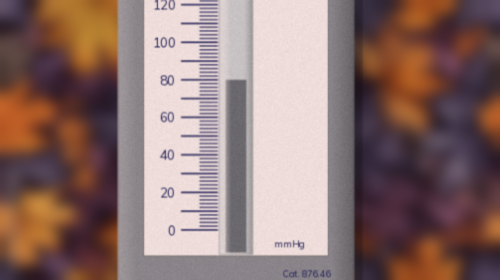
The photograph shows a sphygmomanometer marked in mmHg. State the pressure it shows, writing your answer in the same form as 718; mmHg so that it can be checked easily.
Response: 80; mmHg
